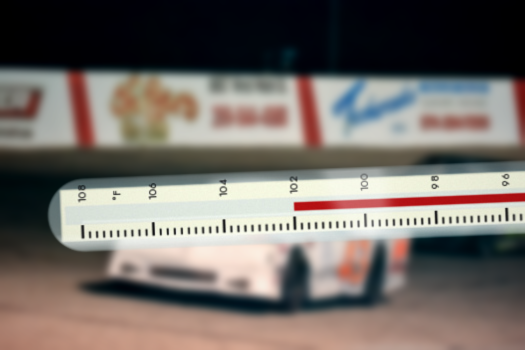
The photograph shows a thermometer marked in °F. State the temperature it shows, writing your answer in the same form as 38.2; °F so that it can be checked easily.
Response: 102; °F
